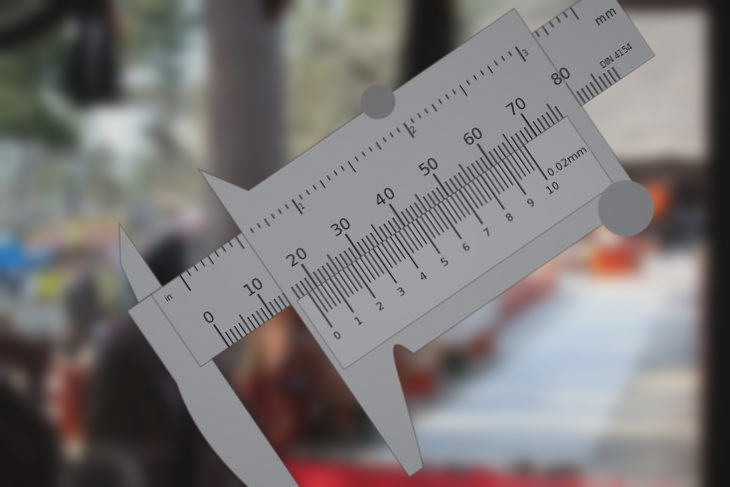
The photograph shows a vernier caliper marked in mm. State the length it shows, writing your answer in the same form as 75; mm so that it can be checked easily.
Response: 18.0; mm
